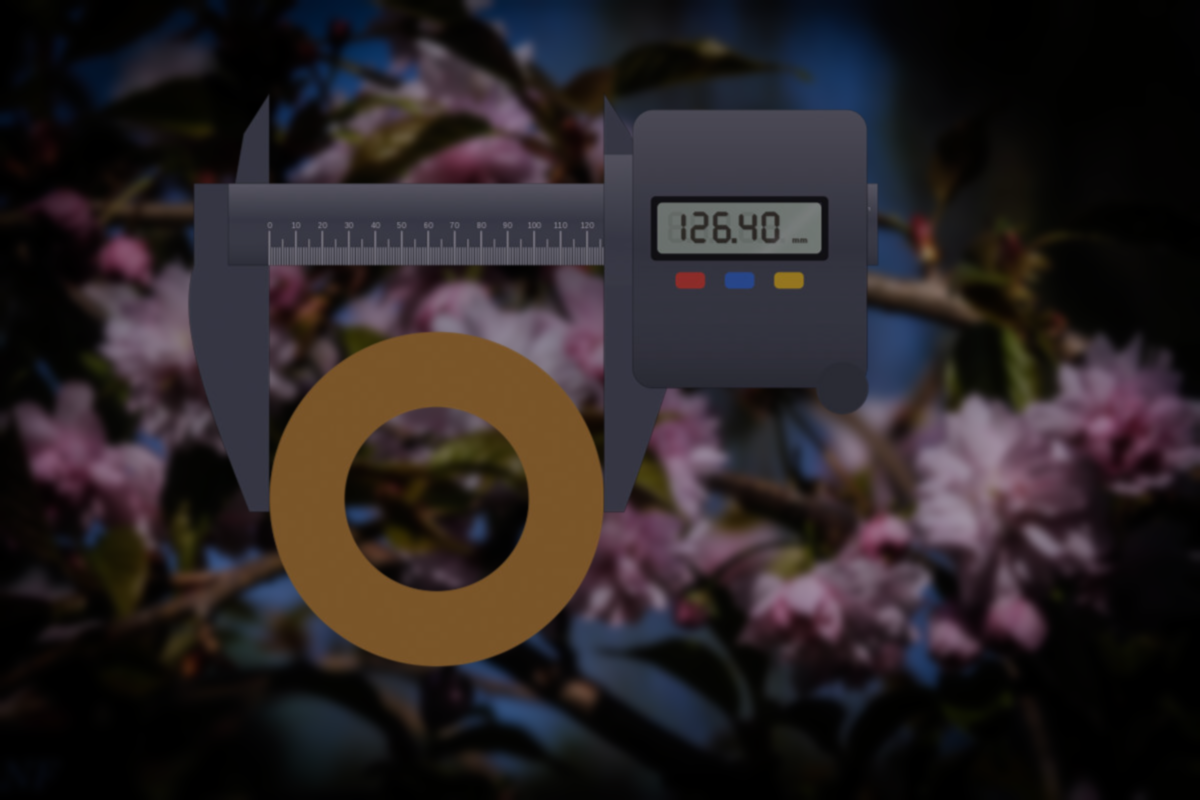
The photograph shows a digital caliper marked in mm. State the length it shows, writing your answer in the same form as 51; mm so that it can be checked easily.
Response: 126.40; mm
